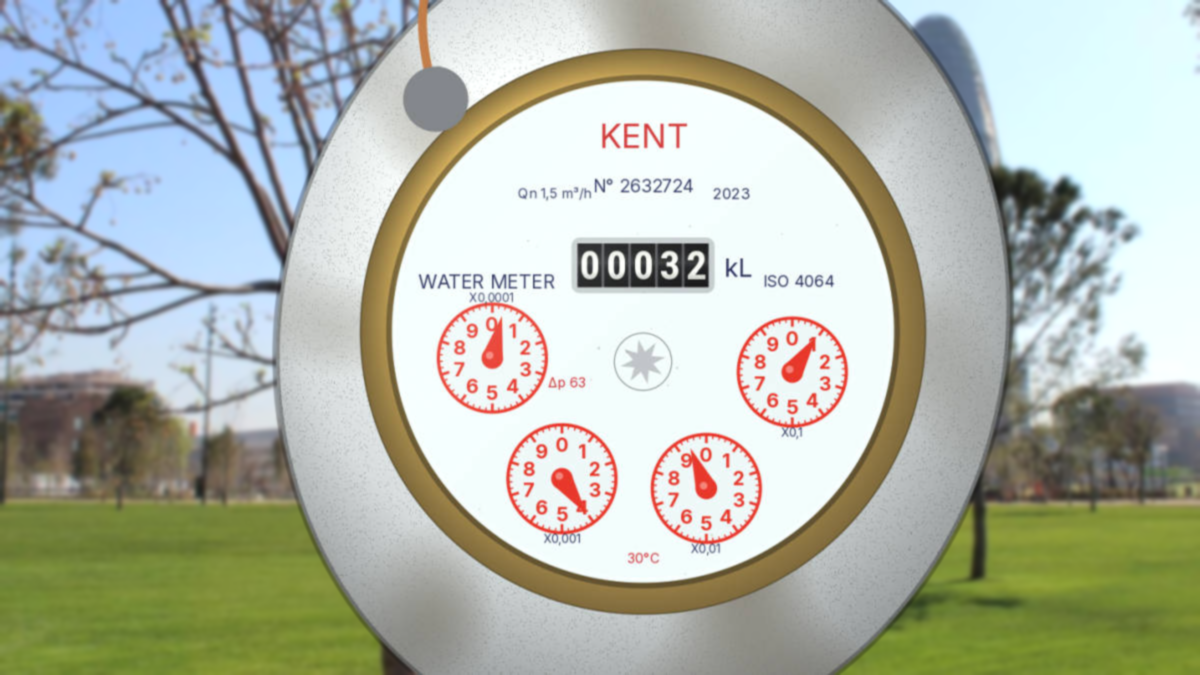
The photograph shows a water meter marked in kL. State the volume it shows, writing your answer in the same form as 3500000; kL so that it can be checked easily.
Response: 32.0940; kL
